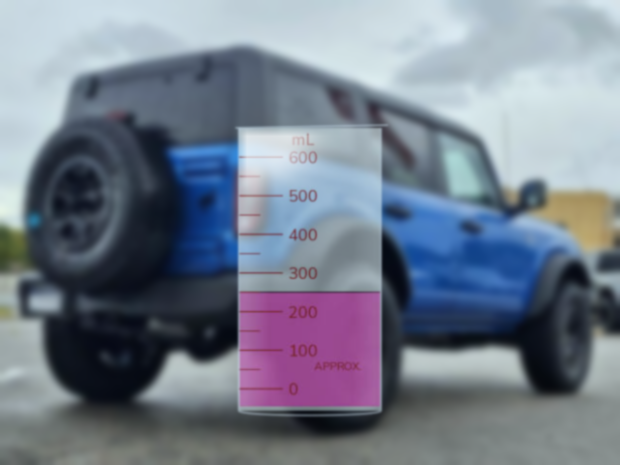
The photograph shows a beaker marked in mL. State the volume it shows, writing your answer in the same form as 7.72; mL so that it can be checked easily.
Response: 250; mL
